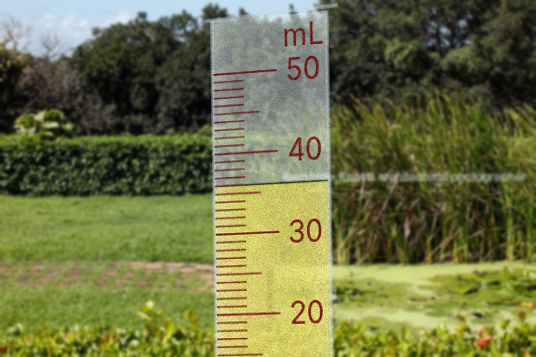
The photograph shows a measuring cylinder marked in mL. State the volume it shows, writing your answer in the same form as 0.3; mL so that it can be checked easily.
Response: 36; mL
